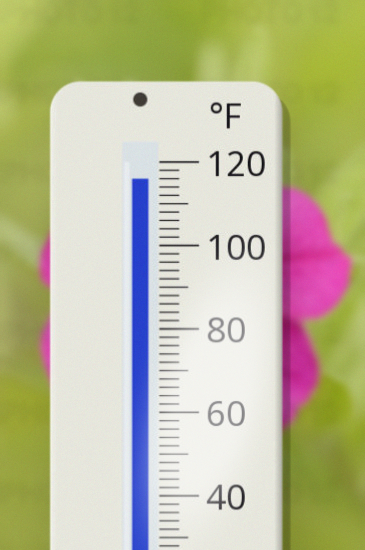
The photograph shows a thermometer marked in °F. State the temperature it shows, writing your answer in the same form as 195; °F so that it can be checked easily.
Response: 116; °F
